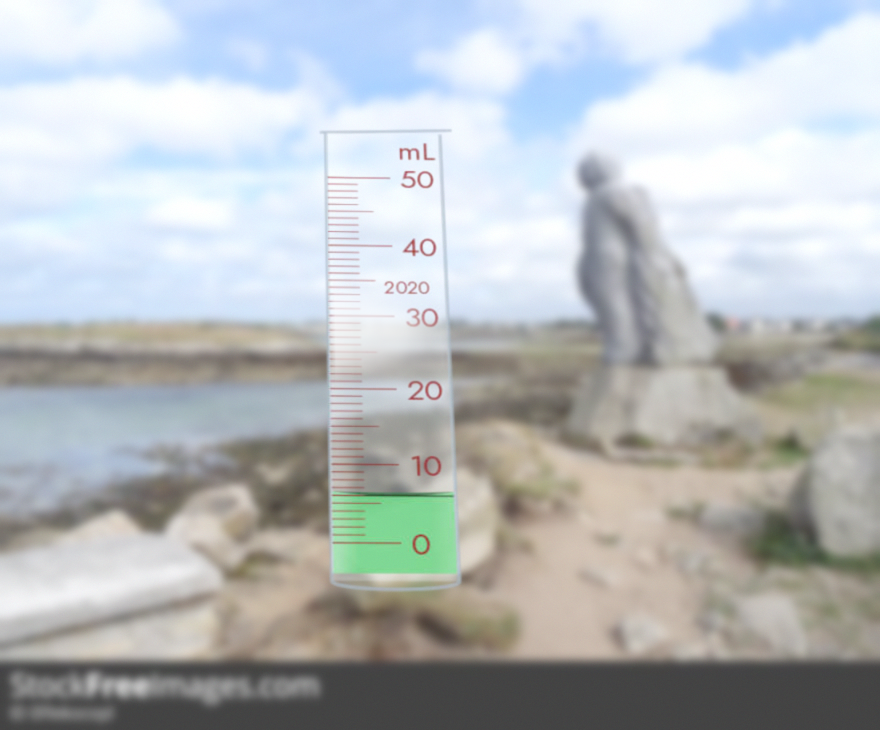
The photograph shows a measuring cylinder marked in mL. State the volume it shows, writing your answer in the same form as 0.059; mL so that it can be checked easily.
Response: 6; mL
